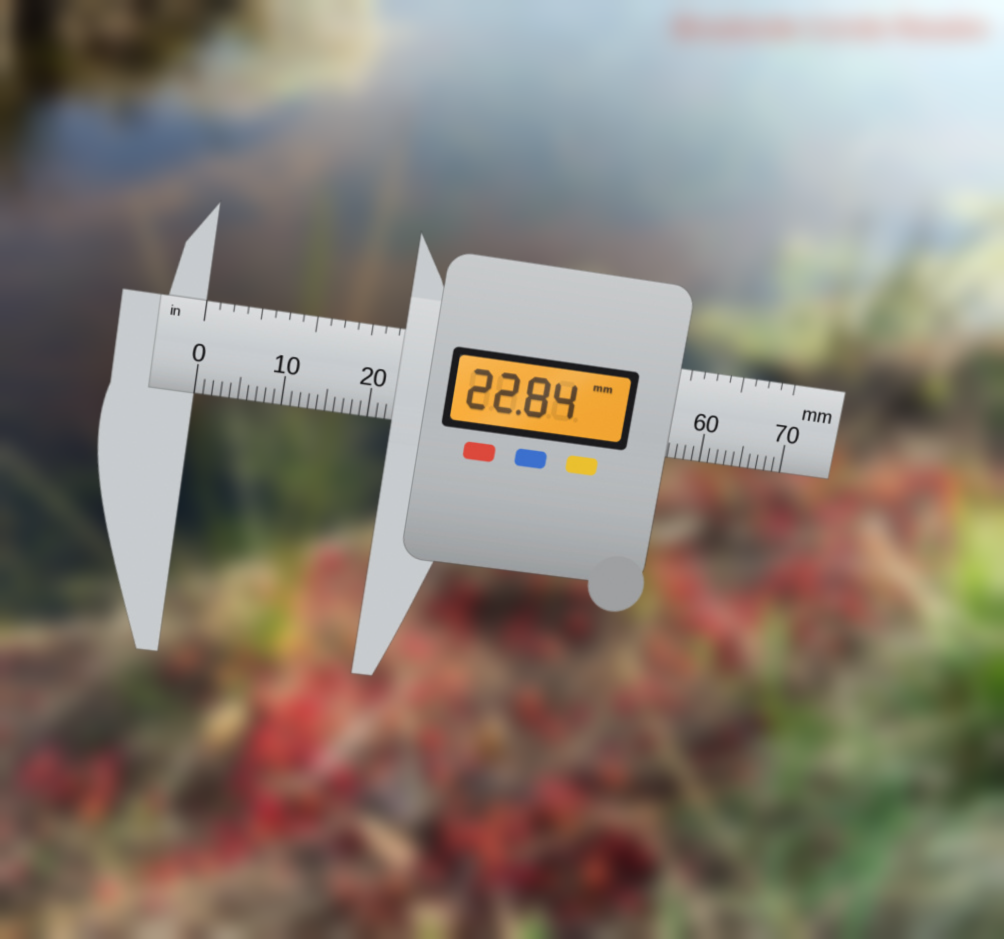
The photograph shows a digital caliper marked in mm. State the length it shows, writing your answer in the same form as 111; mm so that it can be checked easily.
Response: 22.84; mm
